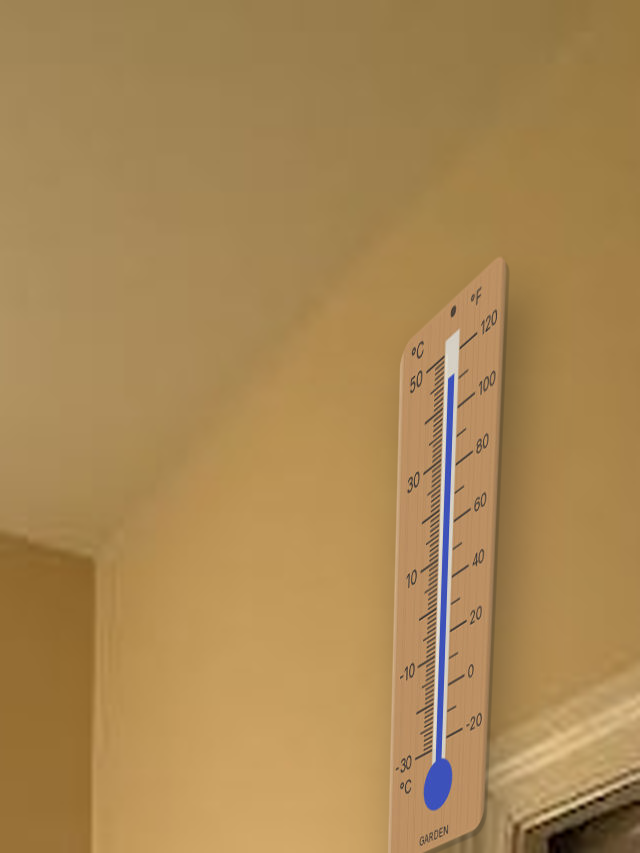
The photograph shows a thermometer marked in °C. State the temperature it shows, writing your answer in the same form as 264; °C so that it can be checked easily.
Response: 45; °C
